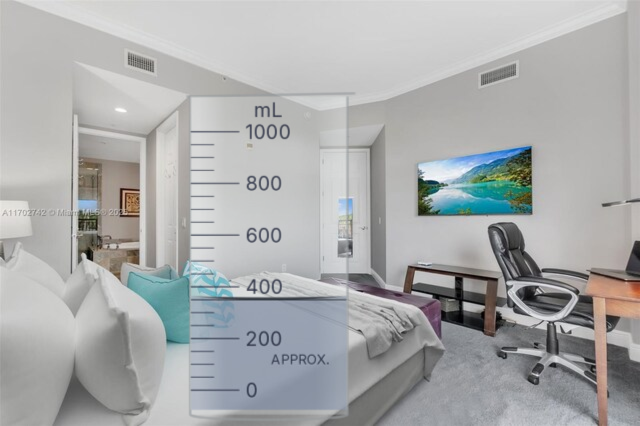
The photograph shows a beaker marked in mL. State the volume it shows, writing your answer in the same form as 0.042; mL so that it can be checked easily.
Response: 350; mL
